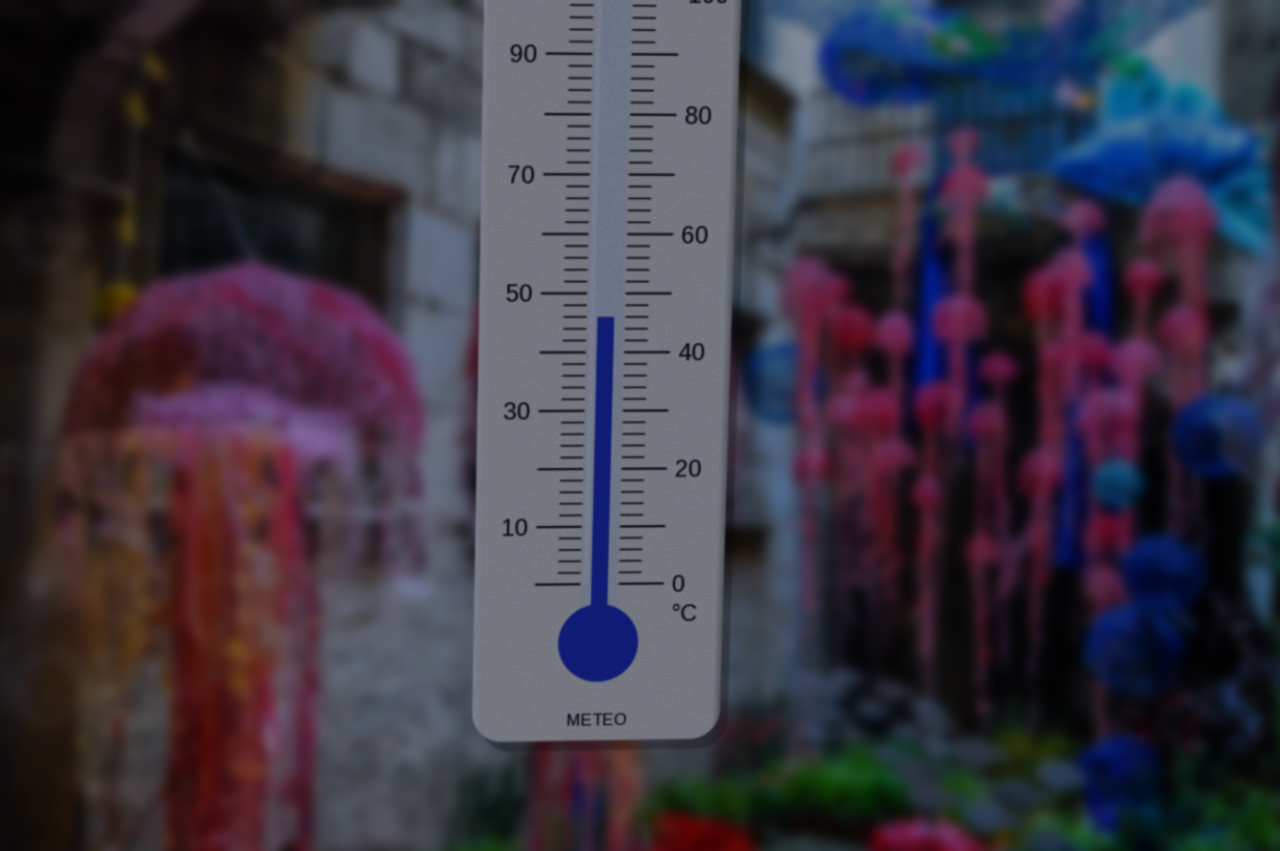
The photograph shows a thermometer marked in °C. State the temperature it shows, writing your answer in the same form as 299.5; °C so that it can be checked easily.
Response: 46; °C
